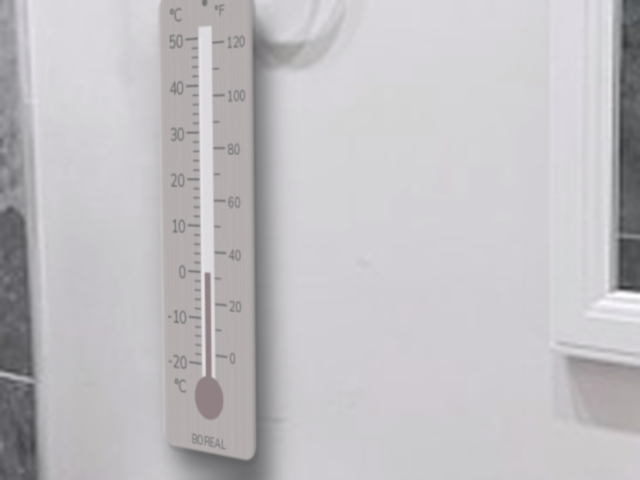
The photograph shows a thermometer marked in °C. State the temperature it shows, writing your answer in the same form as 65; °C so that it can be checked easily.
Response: 0; °C
